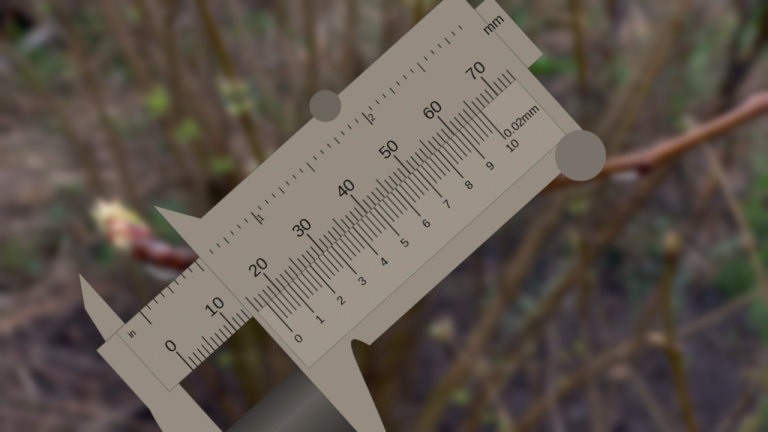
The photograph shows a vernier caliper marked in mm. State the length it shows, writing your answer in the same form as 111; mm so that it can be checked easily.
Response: 17.0; mm
